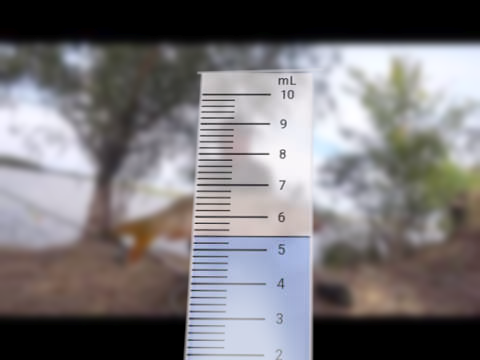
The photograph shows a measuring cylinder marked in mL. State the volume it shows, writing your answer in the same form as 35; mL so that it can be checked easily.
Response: 5.4; mL
